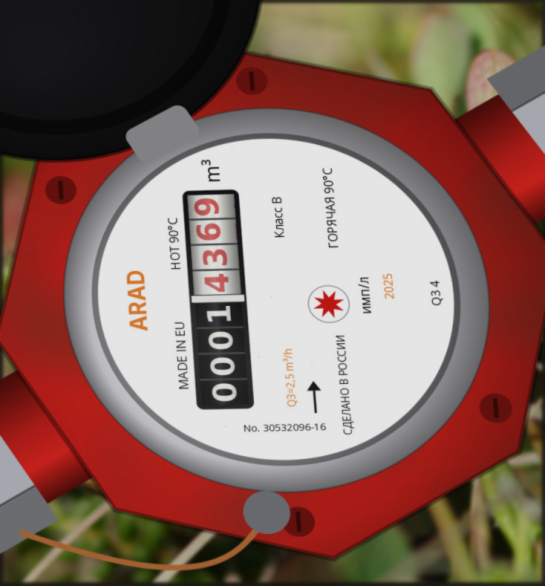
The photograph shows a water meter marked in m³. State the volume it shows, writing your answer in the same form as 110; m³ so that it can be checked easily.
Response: 1.4369; m³
